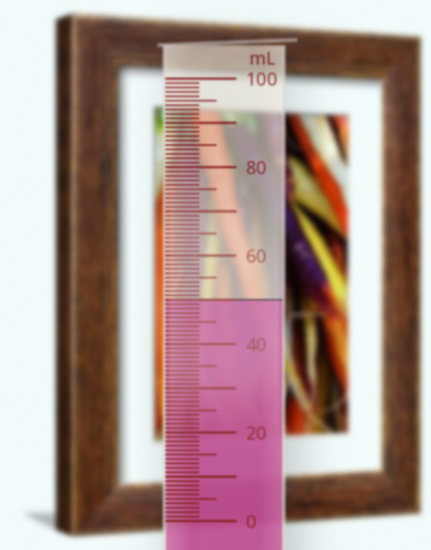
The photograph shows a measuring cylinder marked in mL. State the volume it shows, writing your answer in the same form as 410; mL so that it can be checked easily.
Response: 50; mL
